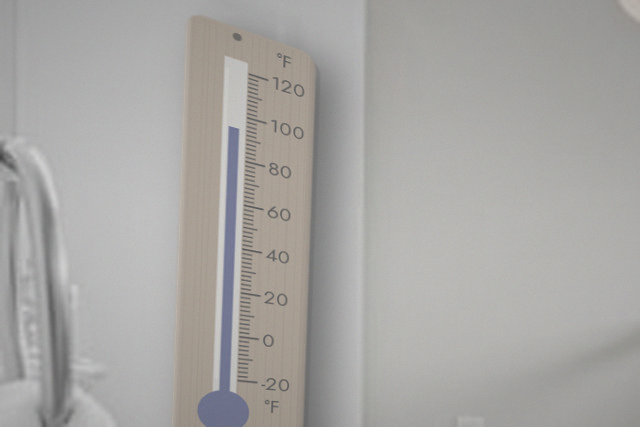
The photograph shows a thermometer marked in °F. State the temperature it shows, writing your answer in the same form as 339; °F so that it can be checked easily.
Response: 94; °F
